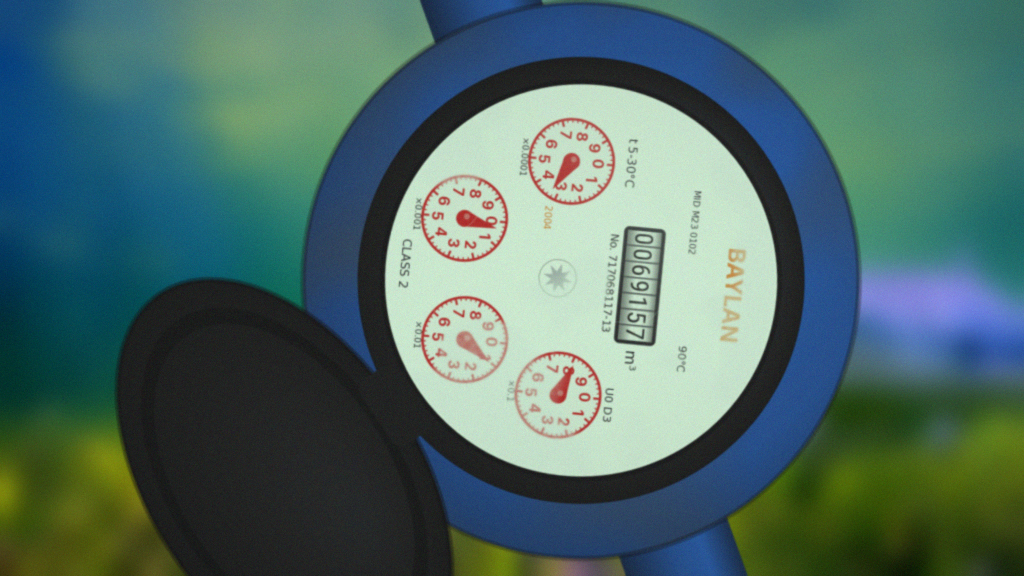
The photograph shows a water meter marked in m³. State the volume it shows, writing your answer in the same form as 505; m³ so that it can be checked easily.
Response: 69157.8103; m³
